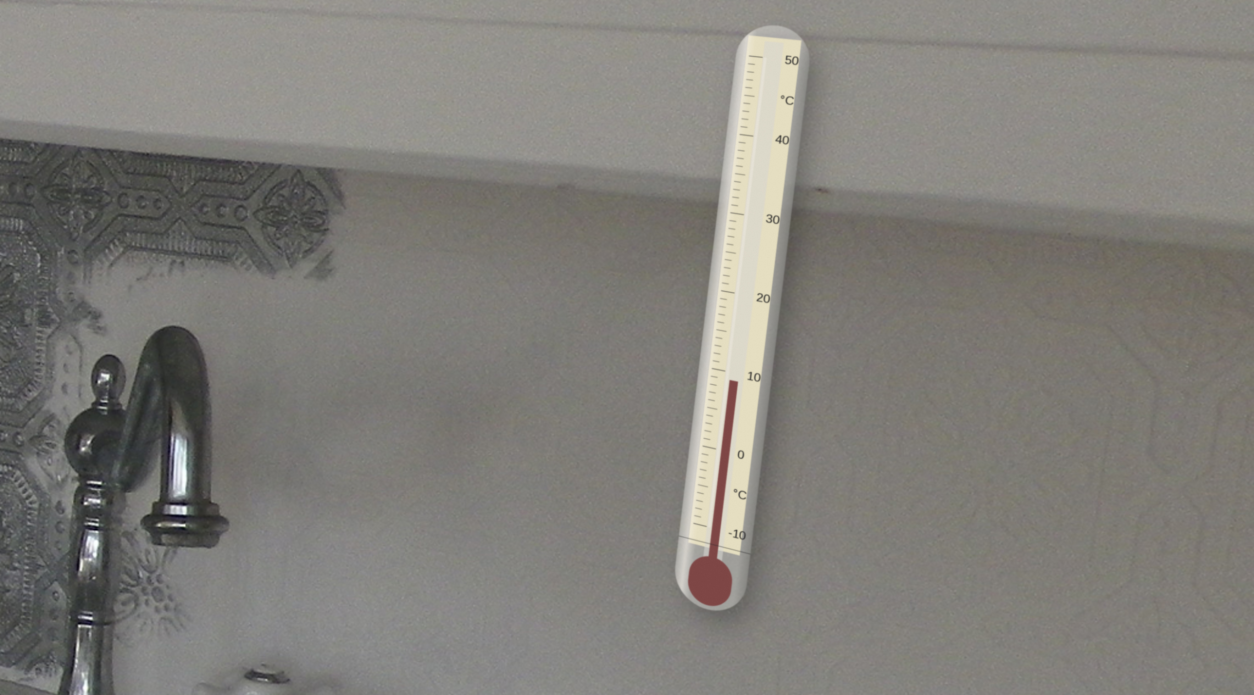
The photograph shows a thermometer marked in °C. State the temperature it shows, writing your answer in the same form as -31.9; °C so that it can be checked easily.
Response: 9; °C
